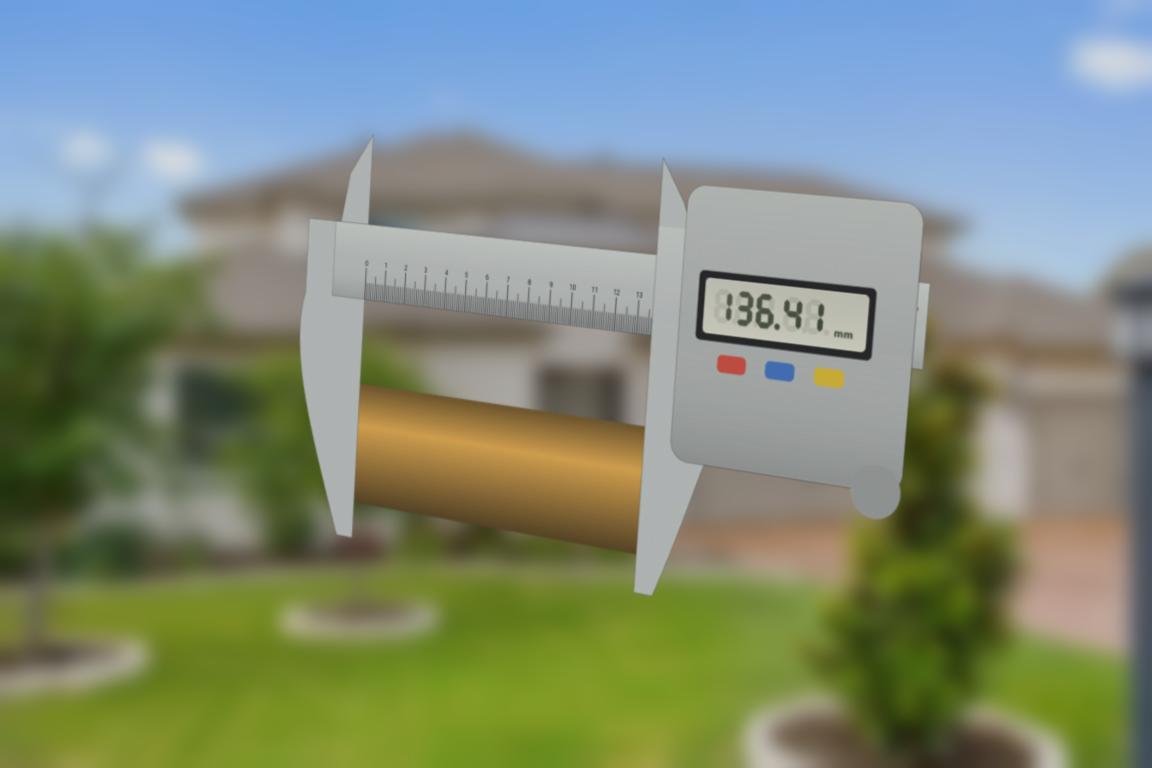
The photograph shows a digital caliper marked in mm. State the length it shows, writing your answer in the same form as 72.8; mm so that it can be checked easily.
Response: 136.41; mm
